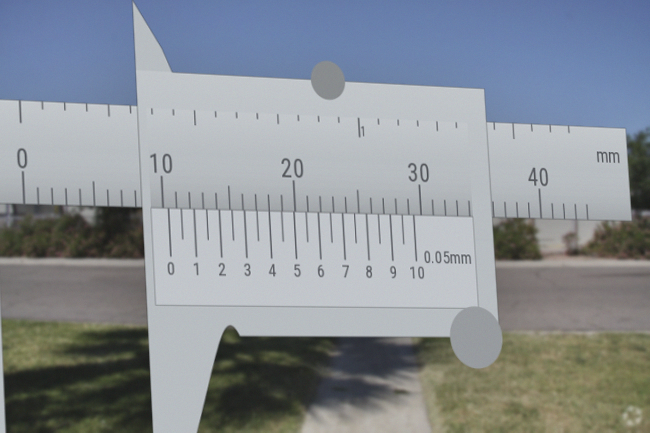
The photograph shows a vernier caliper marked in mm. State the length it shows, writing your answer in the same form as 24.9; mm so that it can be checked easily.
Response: 10.4; mm
